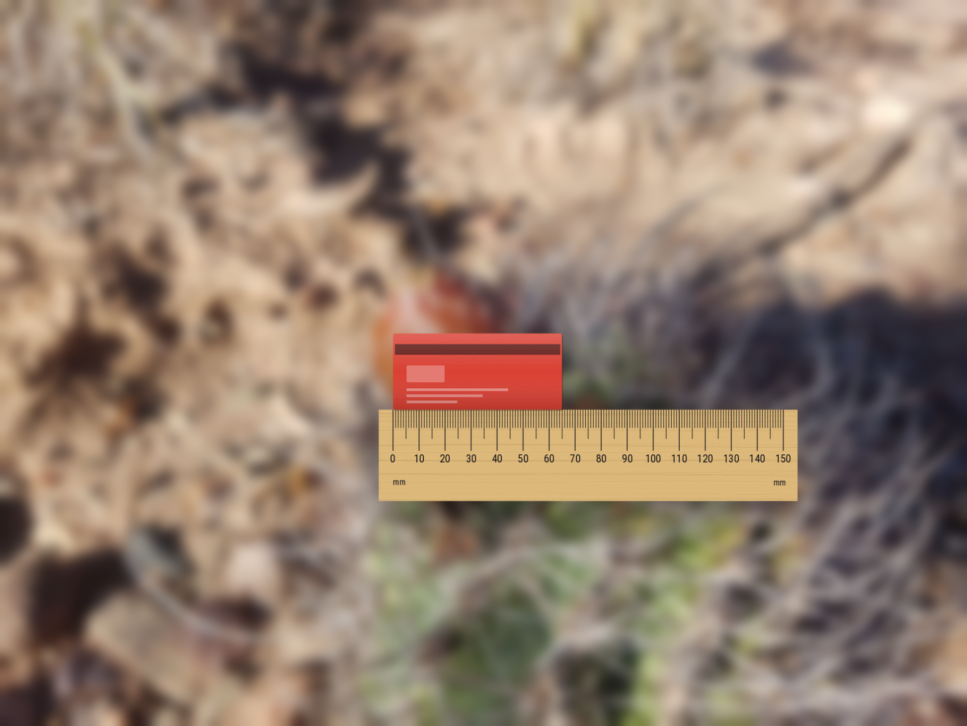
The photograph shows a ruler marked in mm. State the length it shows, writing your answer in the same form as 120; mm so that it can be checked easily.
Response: 65; mm
